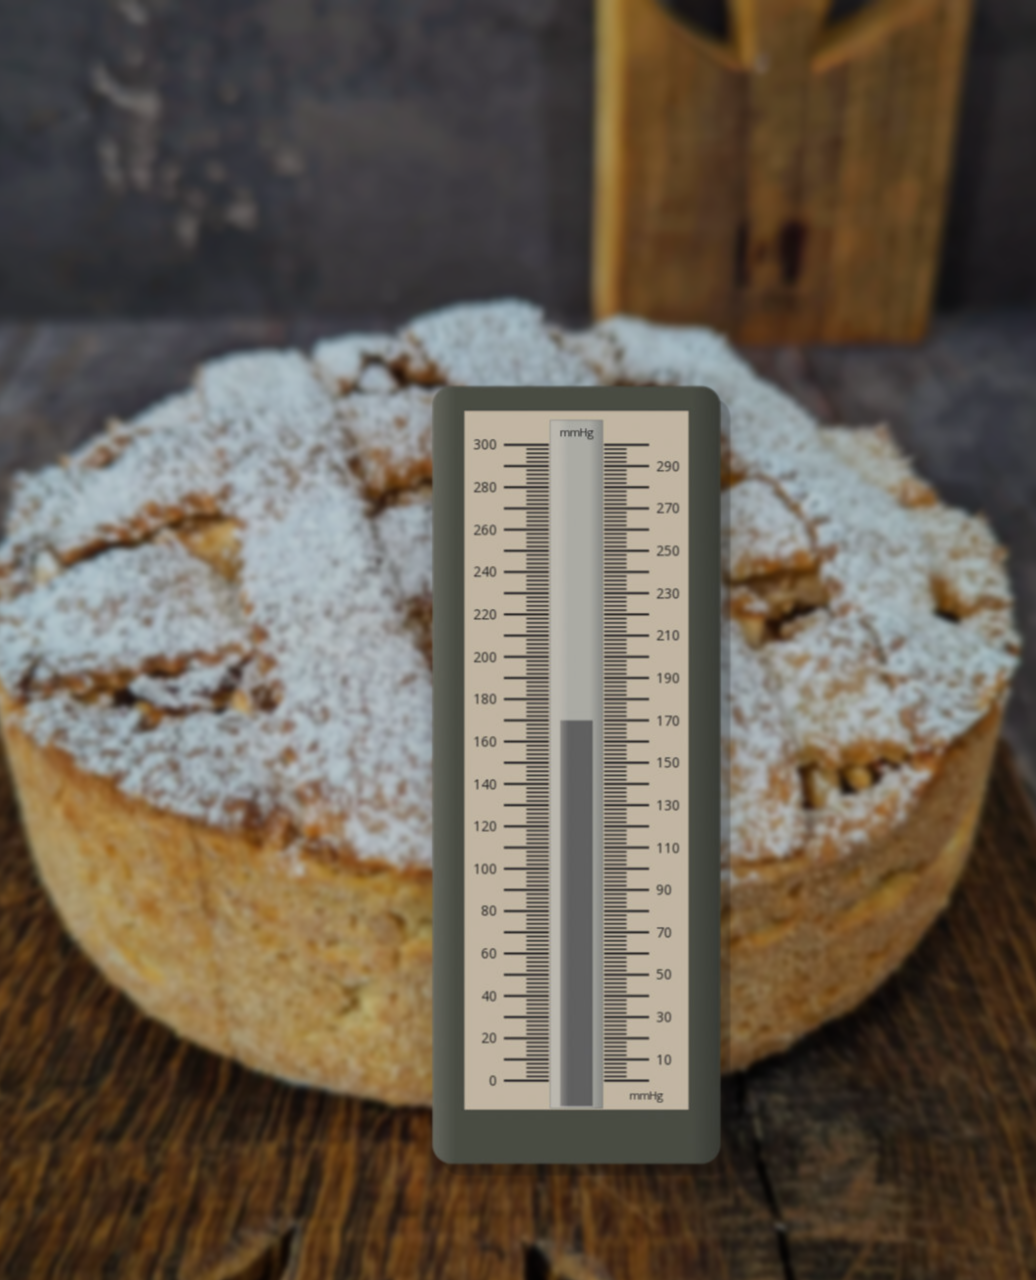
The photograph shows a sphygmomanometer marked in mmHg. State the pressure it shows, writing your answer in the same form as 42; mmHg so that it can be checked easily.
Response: 170; mmHg
